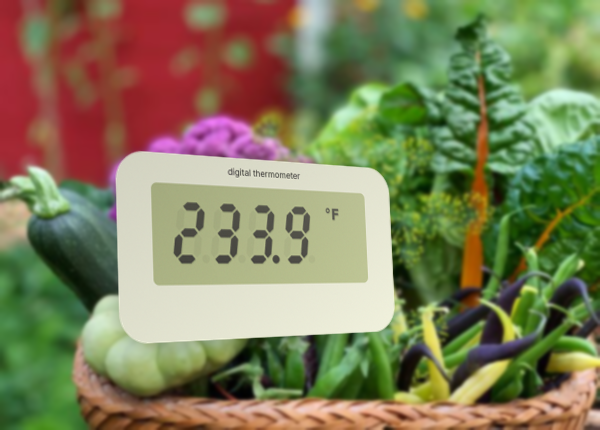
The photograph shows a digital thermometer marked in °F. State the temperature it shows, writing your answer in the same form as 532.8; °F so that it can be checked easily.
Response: 233.9; °F
